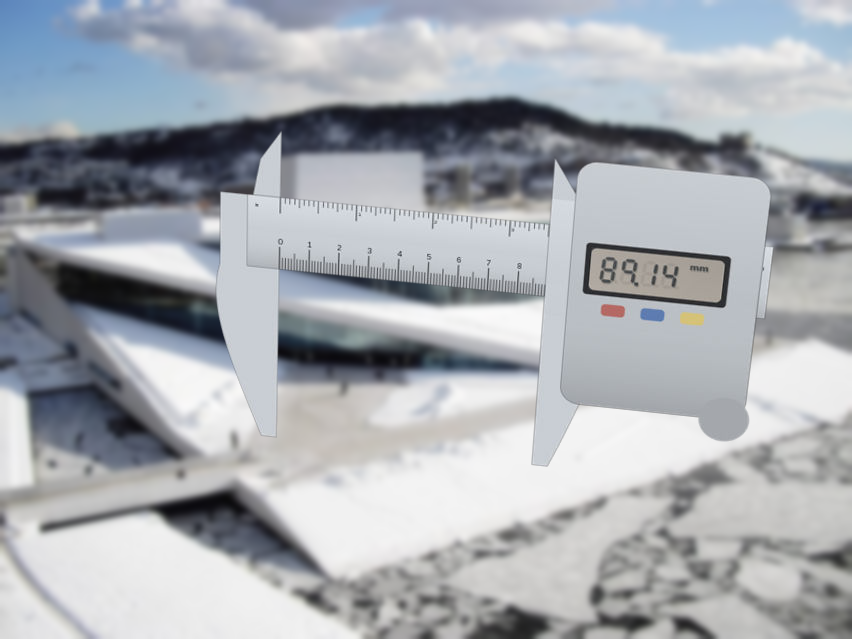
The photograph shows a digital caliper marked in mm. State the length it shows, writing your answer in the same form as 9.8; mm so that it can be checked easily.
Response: 89.14; mm
